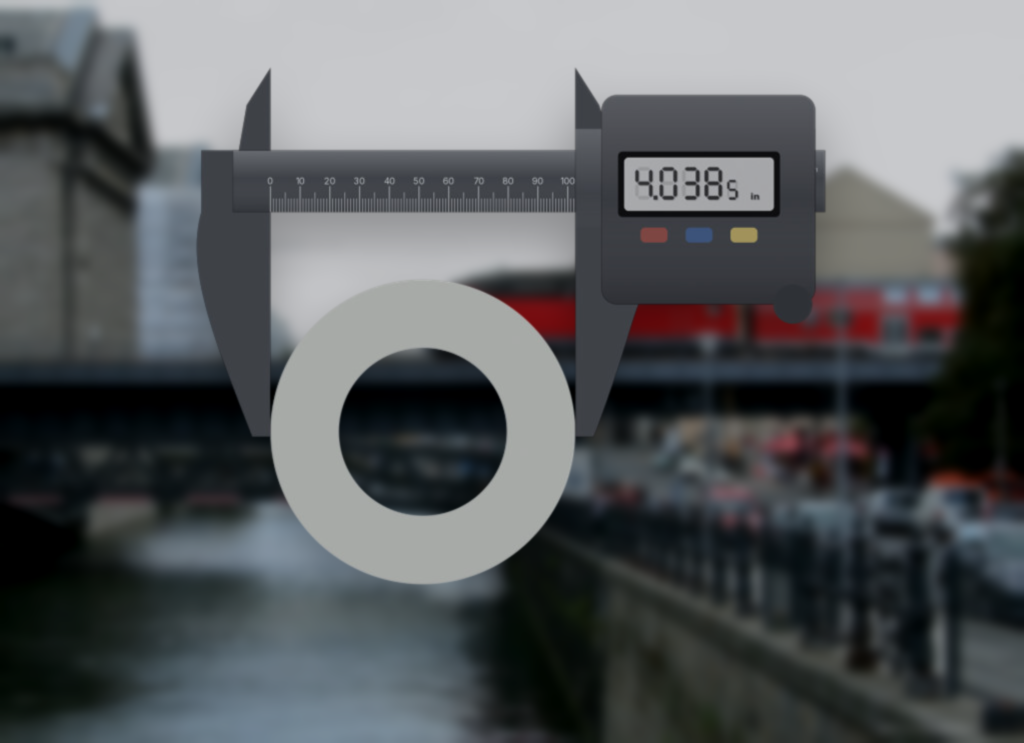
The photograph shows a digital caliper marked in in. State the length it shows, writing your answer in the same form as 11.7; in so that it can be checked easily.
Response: 4.0385; in
